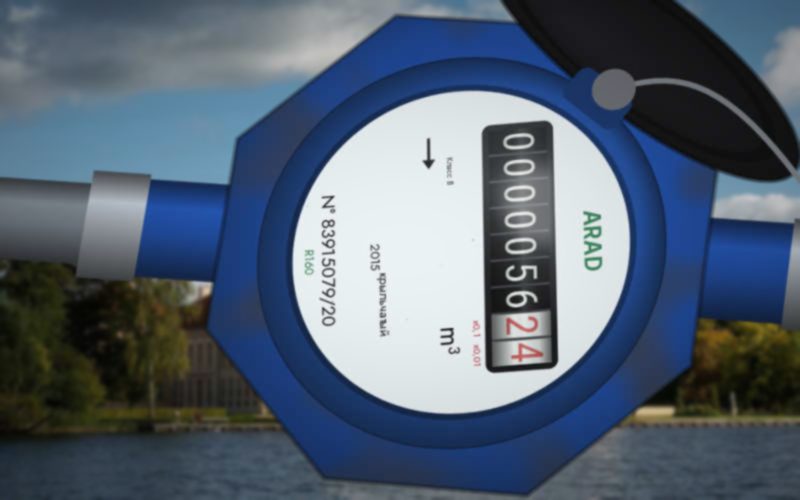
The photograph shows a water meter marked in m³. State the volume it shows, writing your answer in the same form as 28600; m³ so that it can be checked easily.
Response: 56.24; m³
